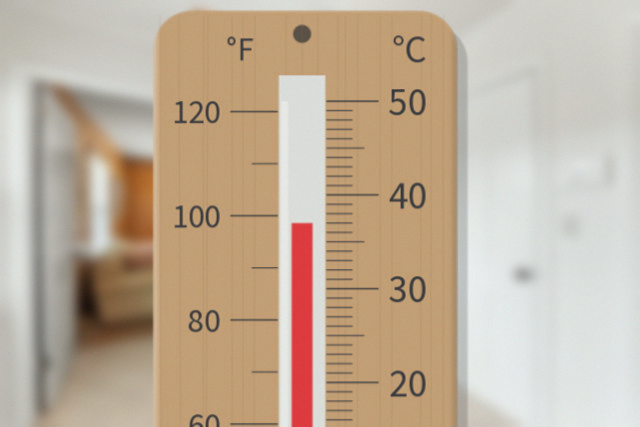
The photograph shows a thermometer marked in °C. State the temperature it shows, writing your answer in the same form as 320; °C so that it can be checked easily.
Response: 37; °C
